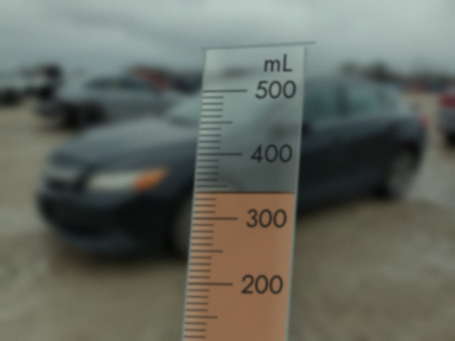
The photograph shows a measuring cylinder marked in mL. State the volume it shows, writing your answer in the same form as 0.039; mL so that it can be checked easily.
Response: 340; mL
